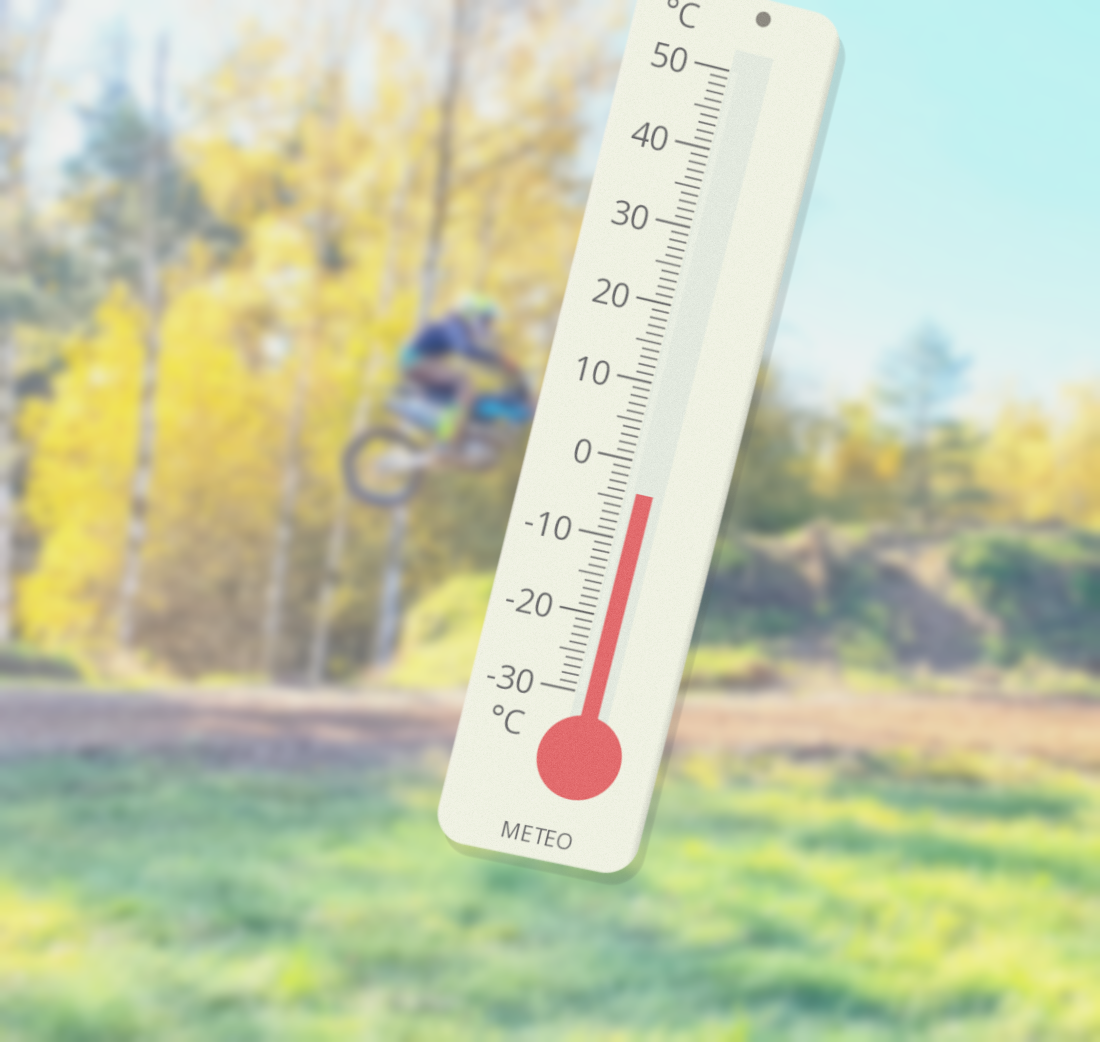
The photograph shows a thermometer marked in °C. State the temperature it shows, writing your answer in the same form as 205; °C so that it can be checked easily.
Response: -4; °C
